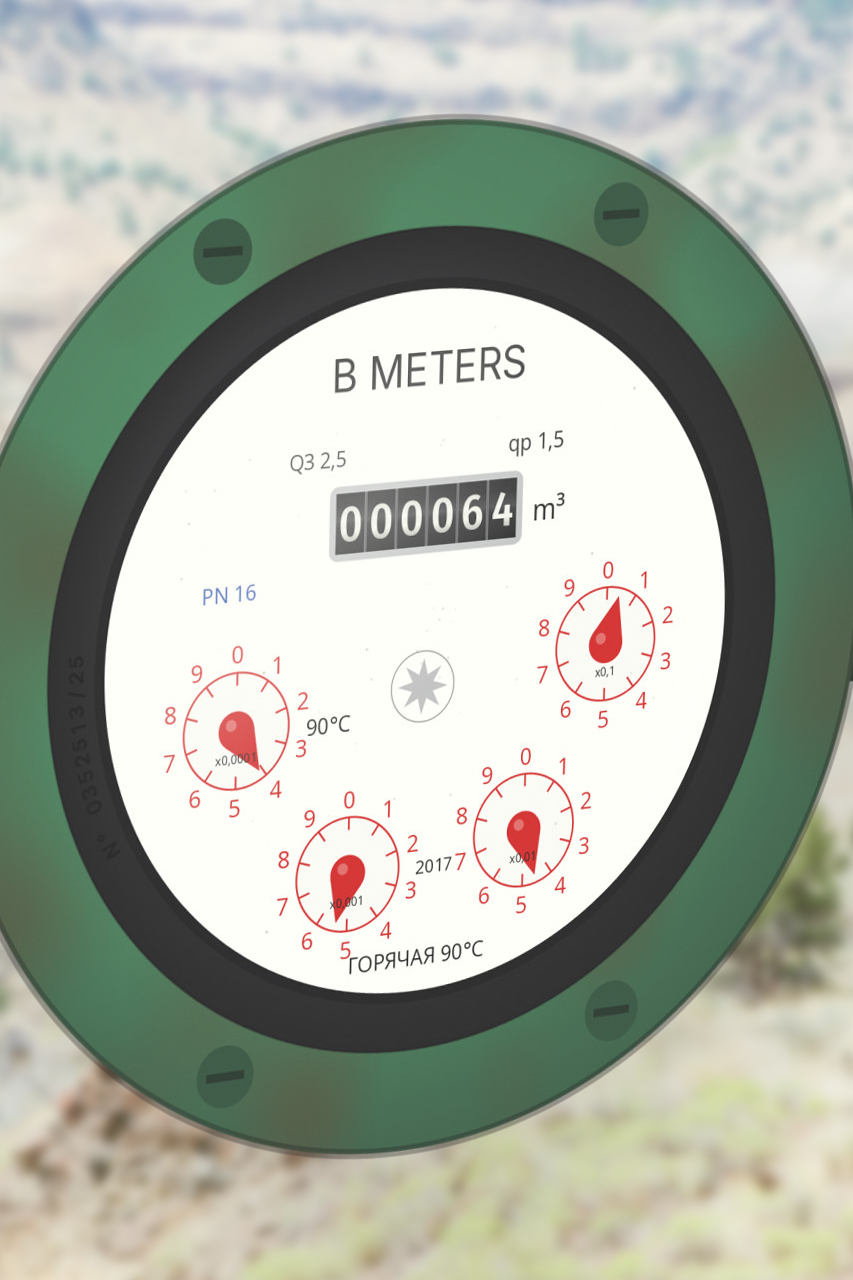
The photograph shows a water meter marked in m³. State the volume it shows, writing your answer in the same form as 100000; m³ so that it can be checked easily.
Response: 64.0454; m³
